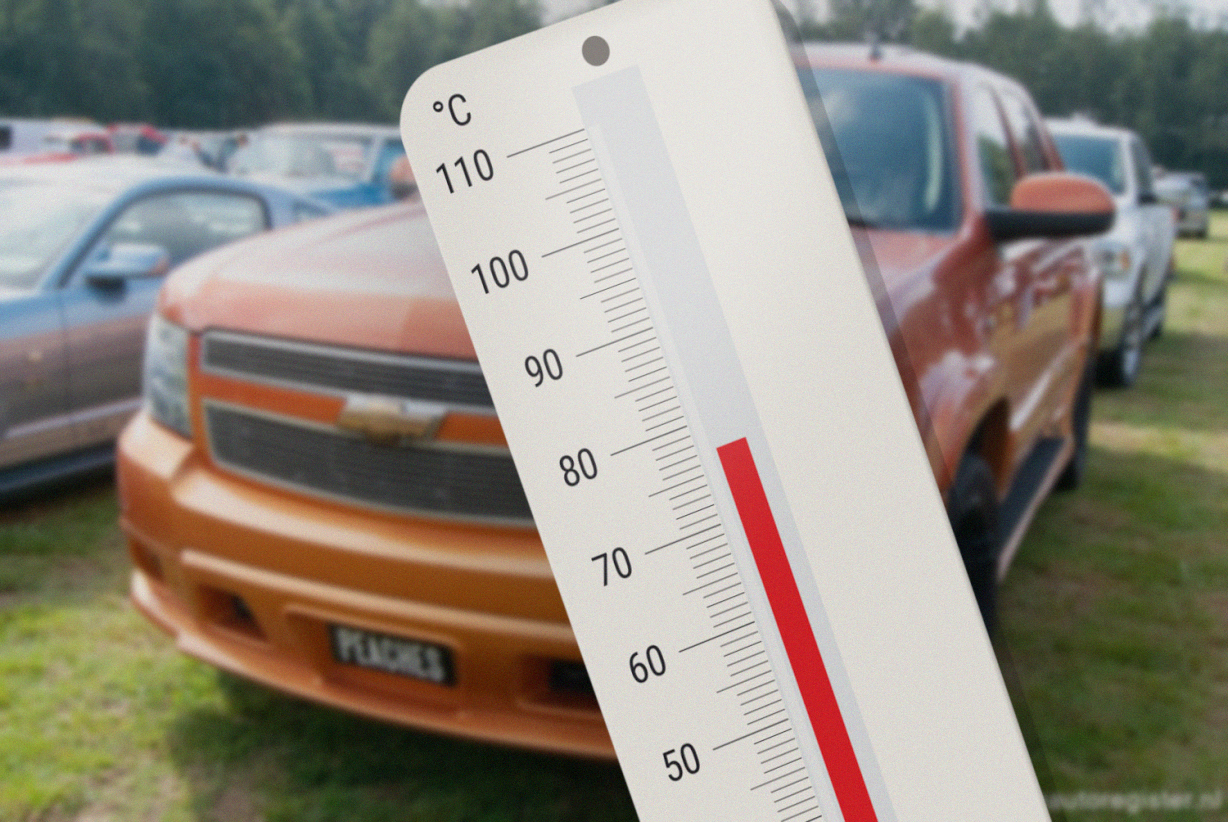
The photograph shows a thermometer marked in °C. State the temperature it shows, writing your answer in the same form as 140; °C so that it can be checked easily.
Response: 77; °C
